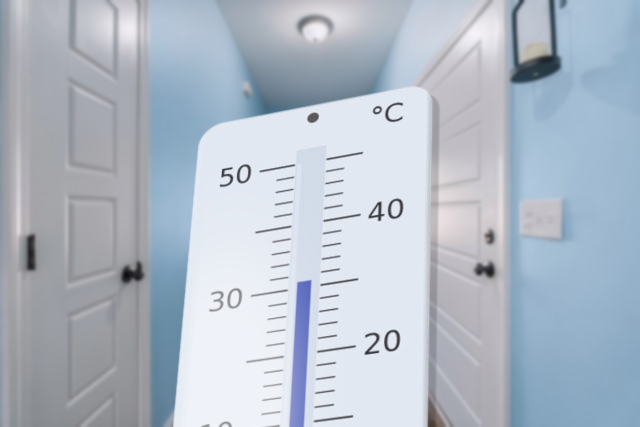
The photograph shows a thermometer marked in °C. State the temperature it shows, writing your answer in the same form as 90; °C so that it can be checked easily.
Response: 31; °C
